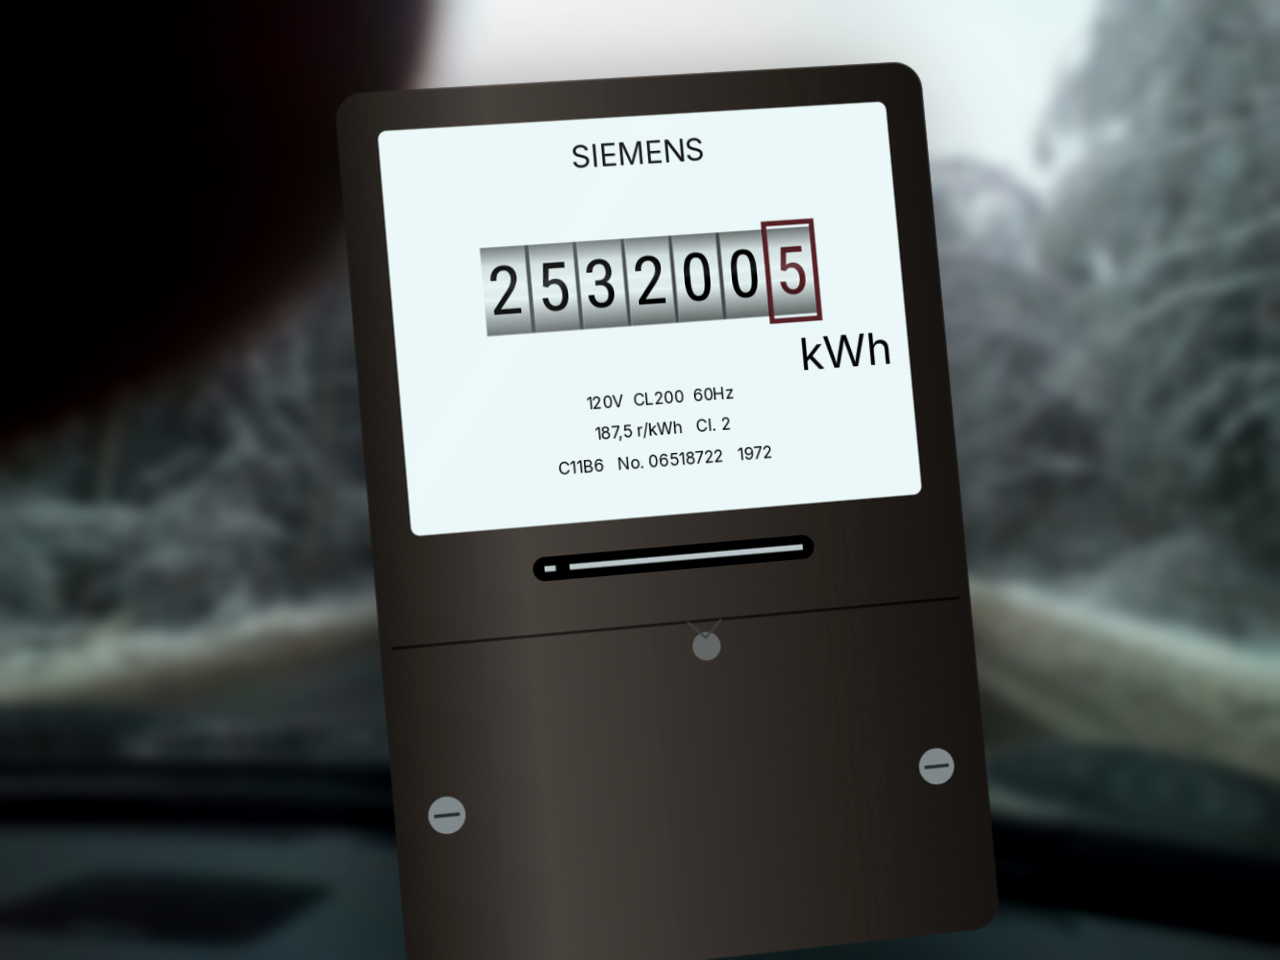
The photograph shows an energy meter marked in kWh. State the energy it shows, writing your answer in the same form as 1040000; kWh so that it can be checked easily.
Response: 253200.5; kWh
